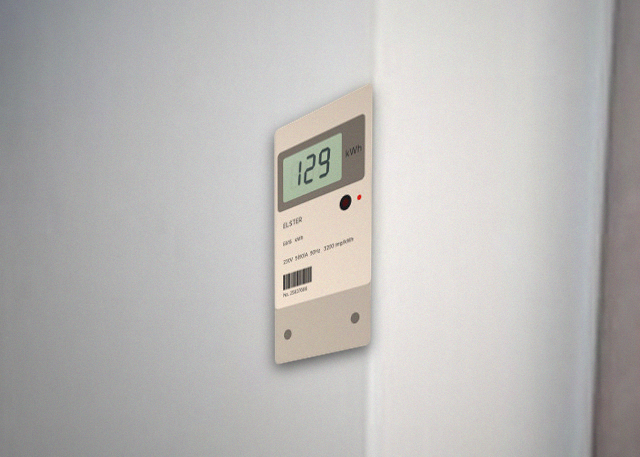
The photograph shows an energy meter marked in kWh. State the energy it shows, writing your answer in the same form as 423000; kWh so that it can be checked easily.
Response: 129; kWh
